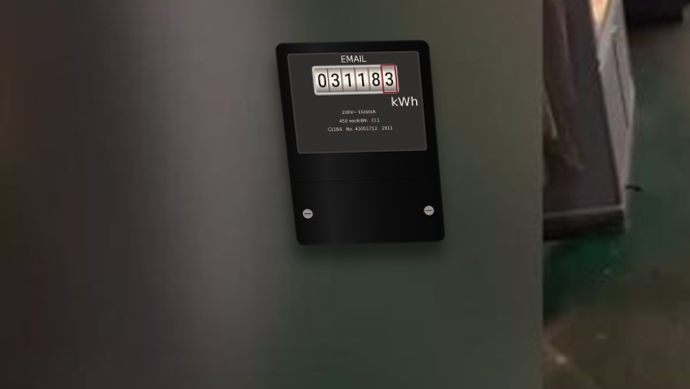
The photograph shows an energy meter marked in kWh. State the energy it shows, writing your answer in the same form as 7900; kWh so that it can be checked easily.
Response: 3118.3; kWh
